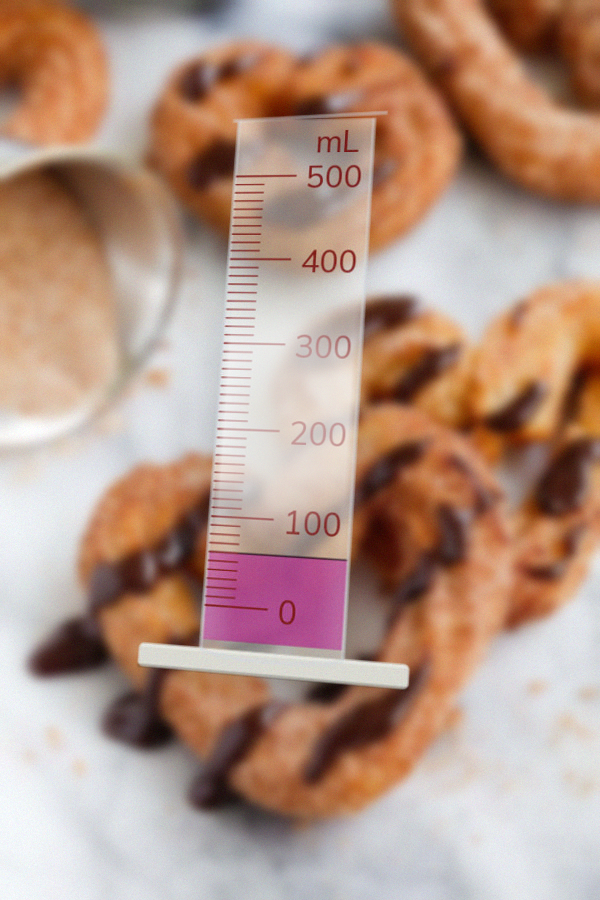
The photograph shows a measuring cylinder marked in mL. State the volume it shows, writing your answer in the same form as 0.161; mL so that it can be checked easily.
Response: 60; mL
